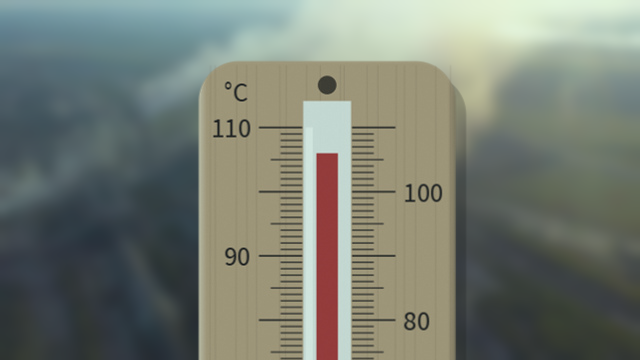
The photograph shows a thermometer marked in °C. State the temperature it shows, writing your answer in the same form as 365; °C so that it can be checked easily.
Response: 106; °C
